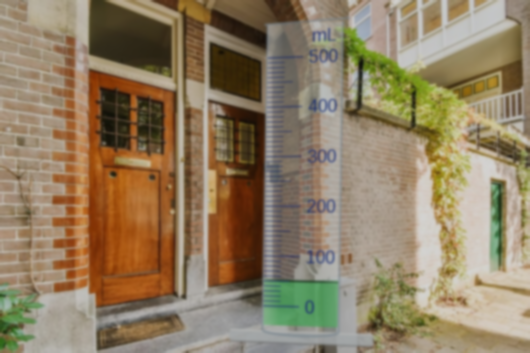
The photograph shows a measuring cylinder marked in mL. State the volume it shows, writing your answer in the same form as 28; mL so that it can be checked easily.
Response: 50; mL
